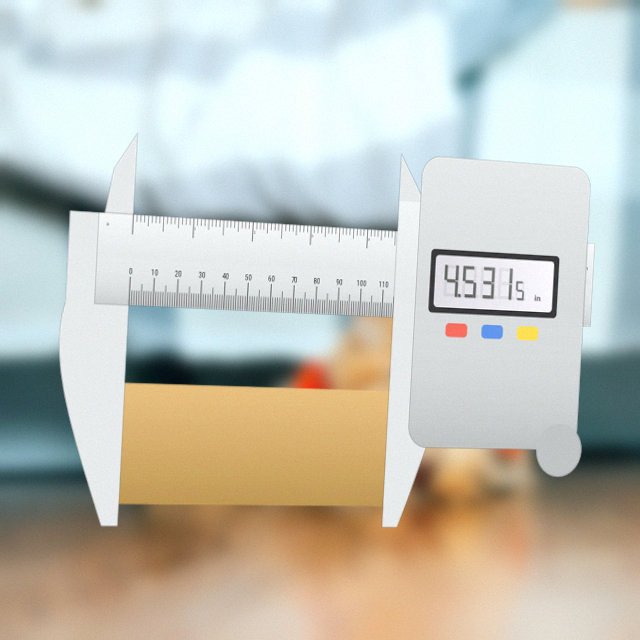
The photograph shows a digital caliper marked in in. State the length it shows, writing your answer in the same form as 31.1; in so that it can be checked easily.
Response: 4.5315; in
